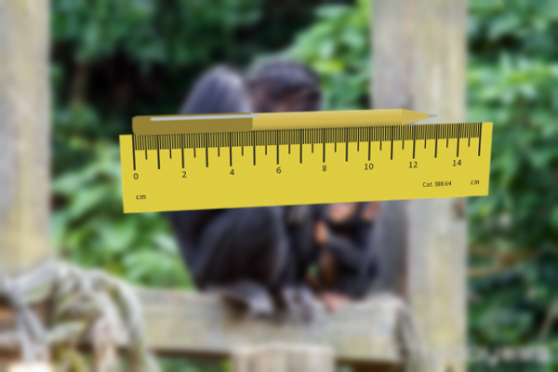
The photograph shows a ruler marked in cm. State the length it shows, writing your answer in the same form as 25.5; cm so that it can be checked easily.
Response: 13; cm
